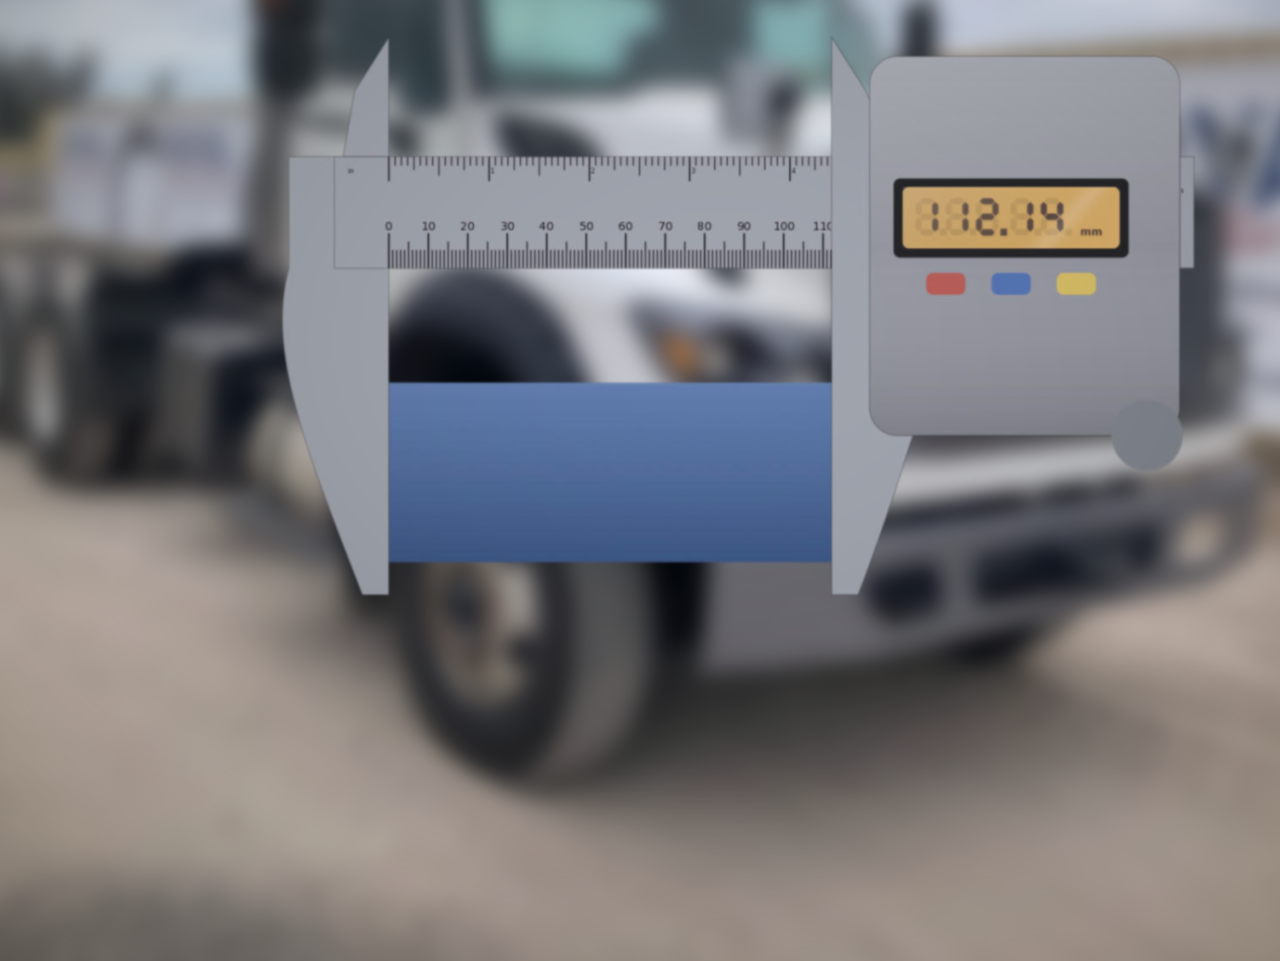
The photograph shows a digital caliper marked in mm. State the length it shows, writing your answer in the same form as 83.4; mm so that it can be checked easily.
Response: 112.14; mm
